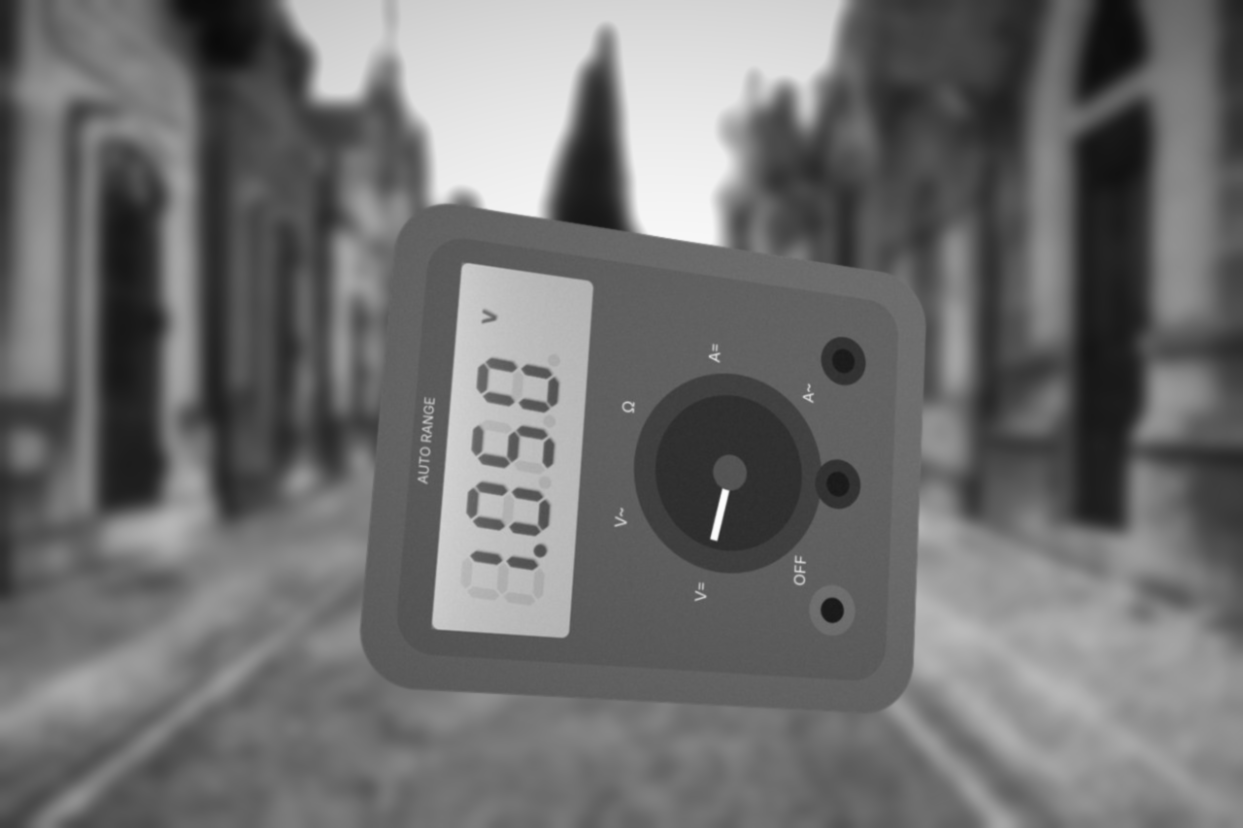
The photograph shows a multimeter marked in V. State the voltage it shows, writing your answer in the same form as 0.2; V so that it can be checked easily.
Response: 1.050; V
